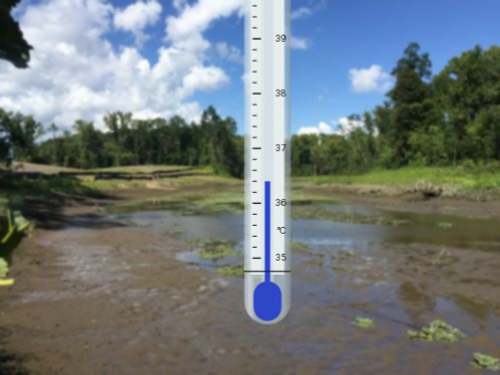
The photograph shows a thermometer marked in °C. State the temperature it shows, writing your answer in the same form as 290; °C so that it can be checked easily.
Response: 36.4; °C
